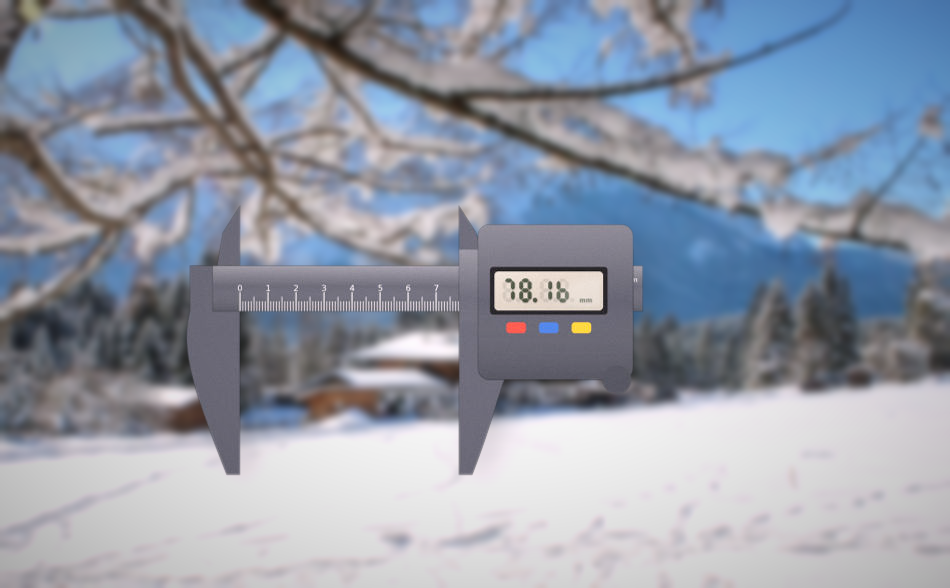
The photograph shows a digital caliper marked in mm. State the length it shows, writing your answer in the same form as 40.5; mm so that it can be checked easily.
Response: 78.16; mm
